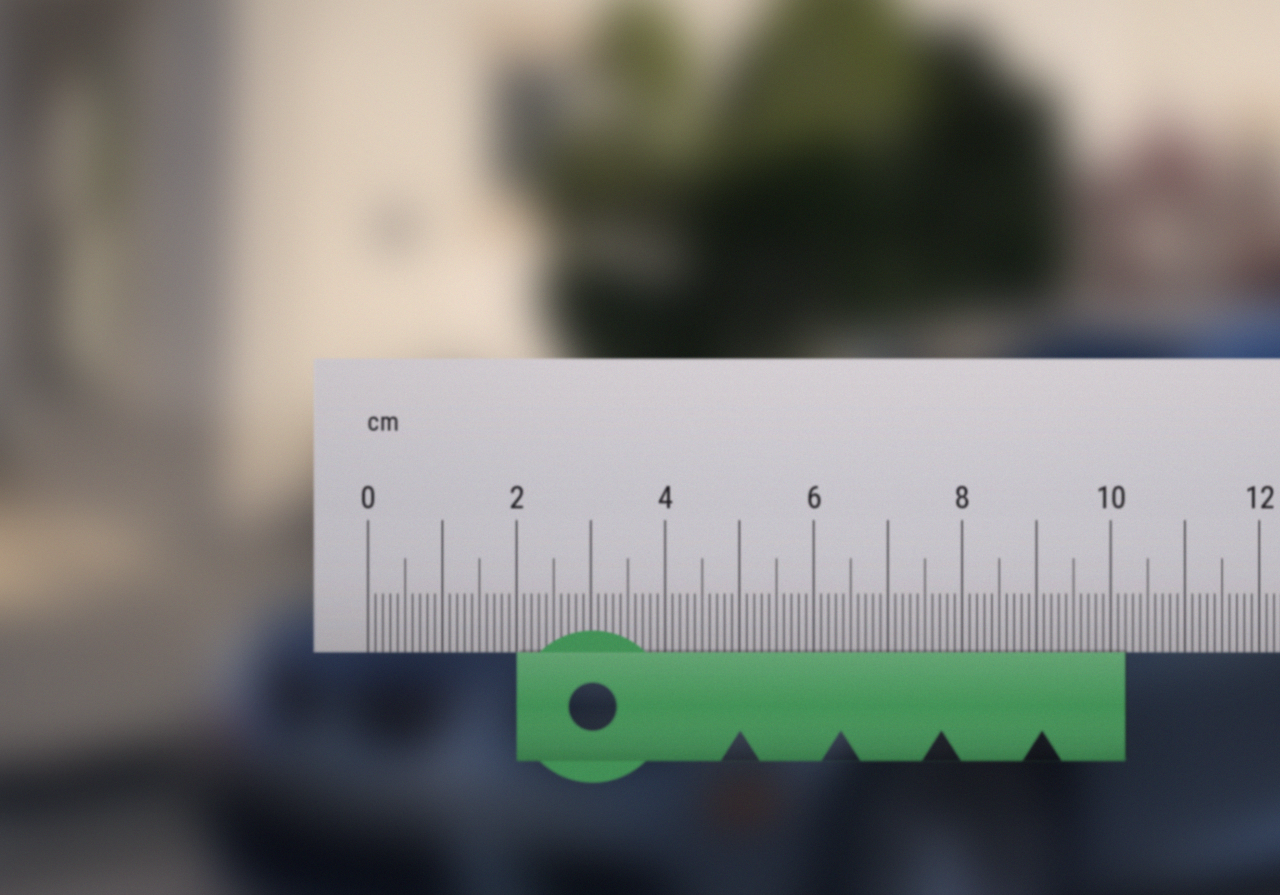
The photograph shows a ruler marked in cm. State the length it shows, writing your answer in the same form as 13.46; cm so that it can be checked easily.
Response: 8.2; cm
